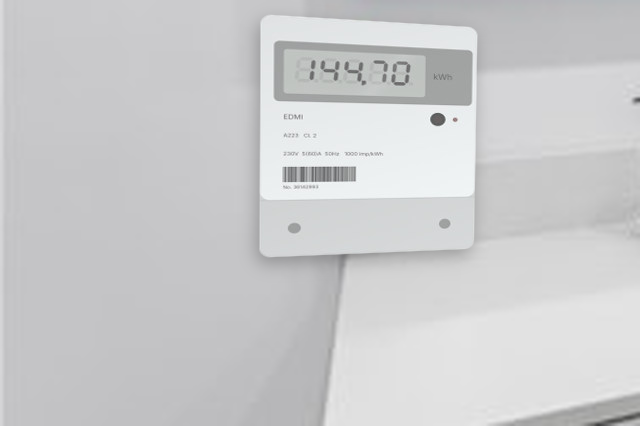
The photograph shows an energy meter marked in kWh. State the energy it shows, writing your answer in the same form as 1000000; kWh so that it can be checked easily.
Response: 144.70; kWh
